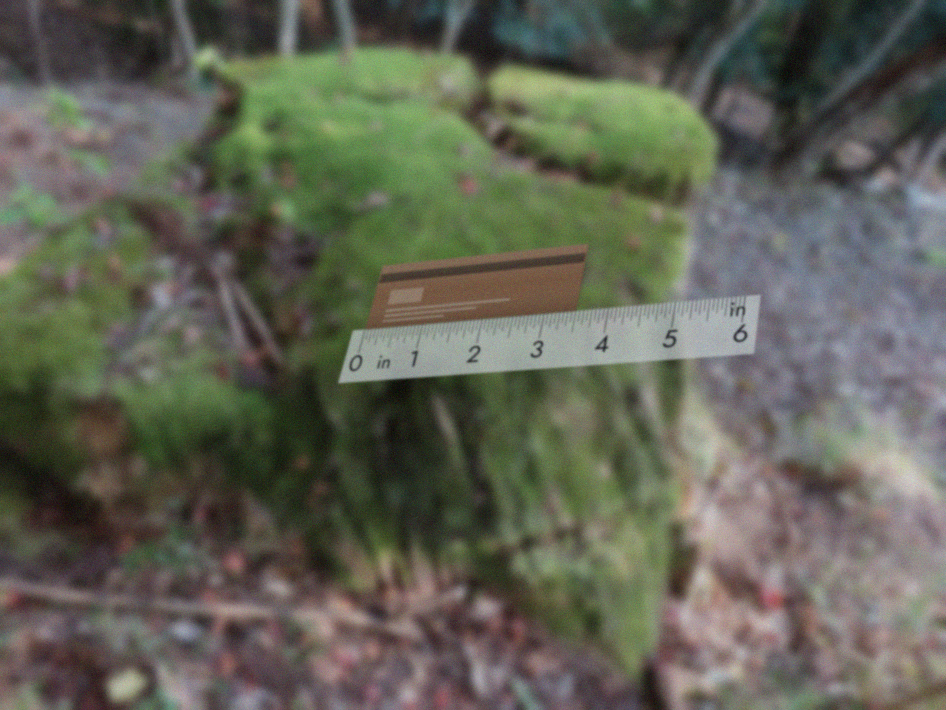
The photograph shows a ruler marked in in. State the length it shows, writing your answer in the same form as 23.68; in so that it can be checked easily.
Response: 3.5; in
